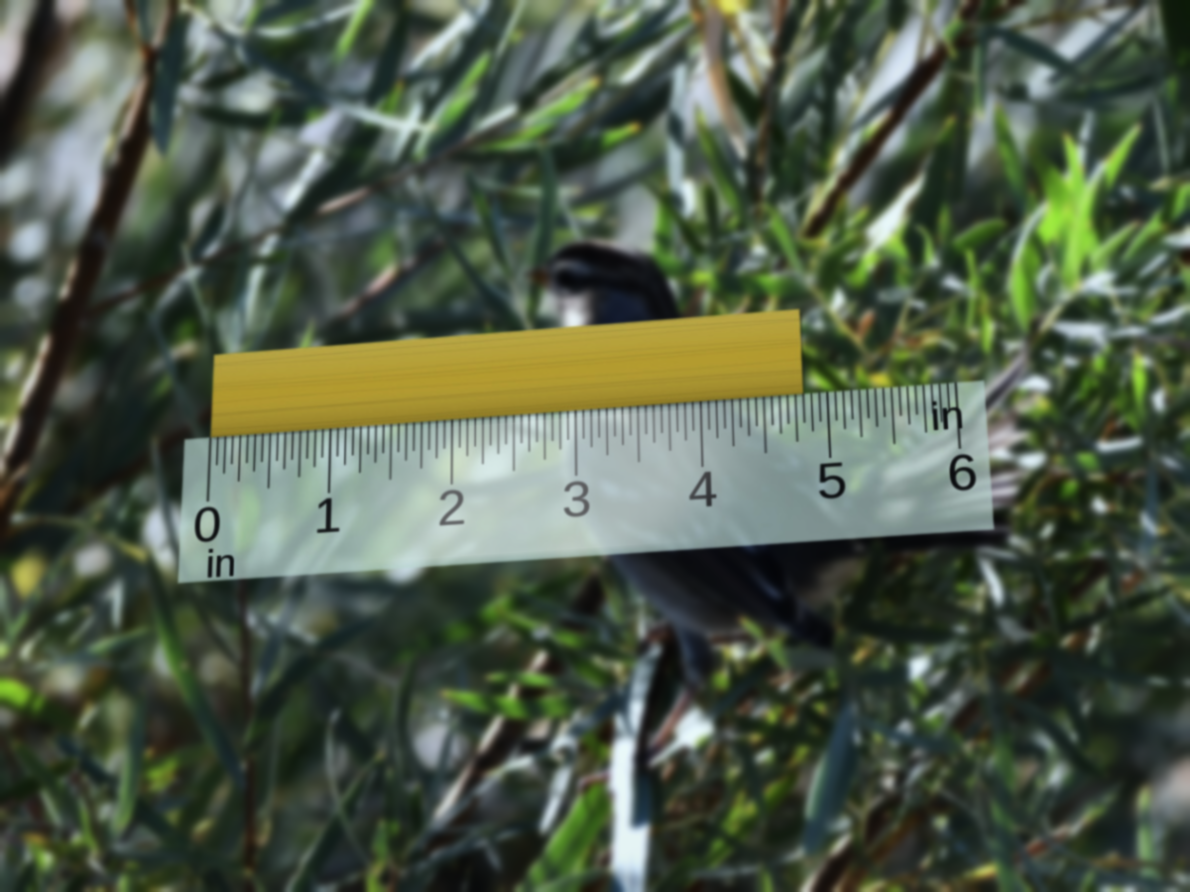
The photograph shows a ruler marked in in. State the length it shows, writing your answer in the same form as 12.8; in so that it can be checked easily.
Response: 4.8125; in
